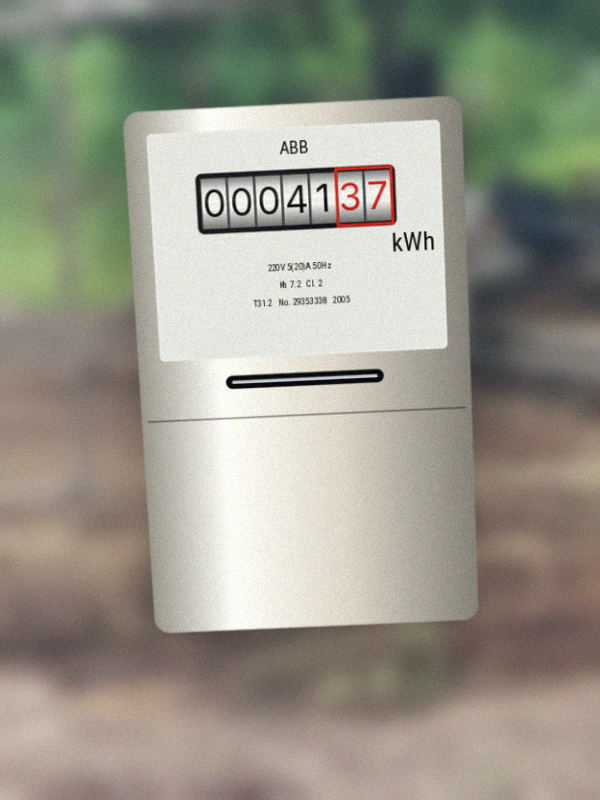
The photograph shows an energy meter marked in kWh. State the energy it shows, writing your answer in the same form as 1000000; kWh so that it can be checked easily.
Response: 41.37; kWh
